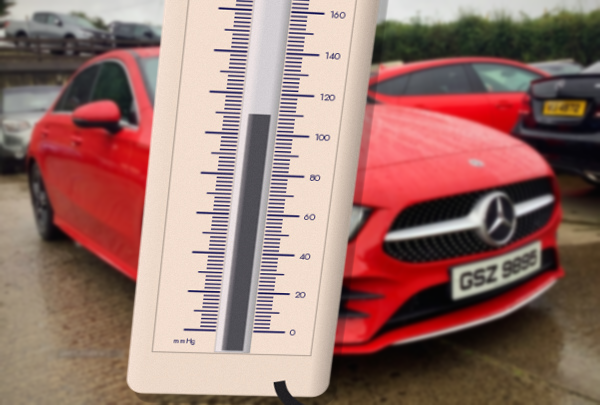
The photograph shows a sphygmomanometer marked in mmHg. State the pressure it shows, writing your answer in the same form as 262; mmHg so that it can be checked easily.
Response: 110; mmHg
